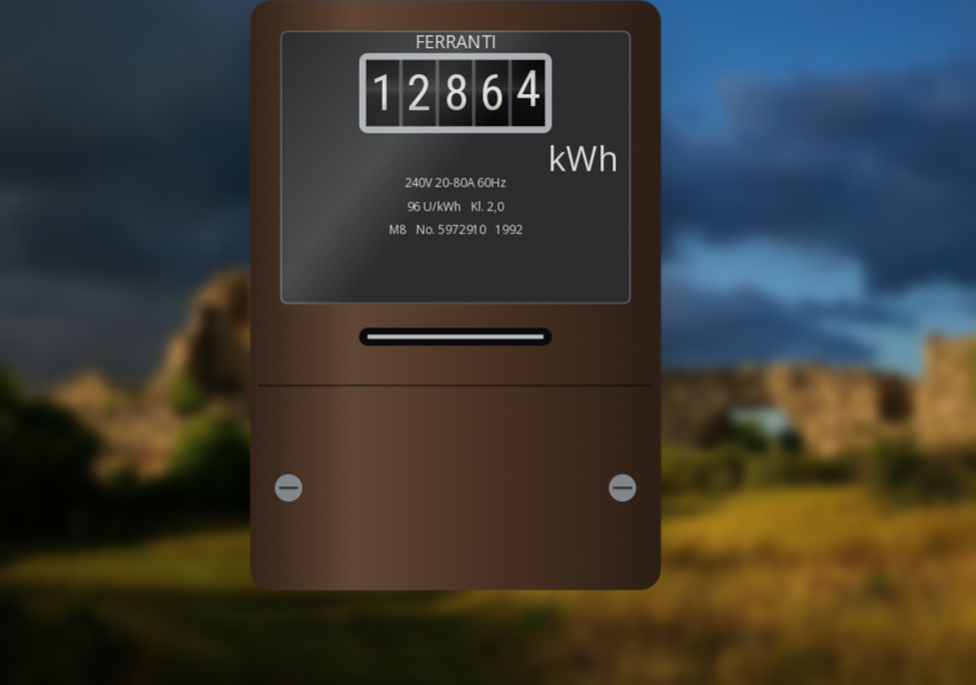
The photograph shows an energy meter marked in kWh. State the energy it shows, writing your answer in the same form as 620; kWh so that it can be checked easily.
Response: 12864; kWh
